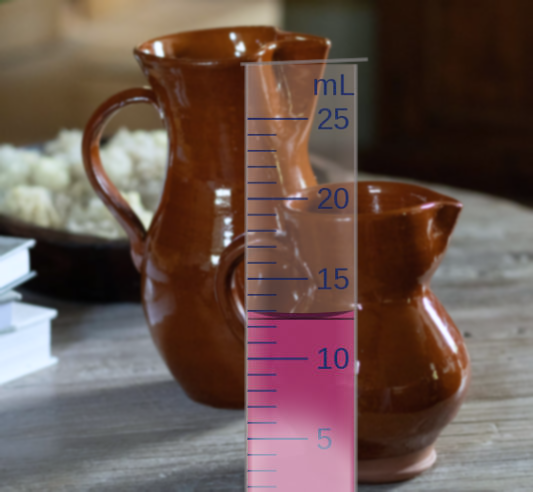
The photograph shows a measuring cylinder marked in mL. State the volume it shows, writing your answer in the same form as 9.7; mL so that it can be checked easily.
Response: 12.5; mL
